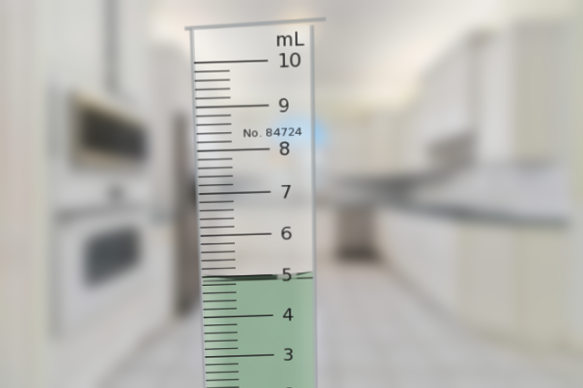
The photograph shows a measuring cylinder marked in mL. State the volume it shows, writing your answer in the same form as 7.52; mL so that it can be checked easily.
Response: 4.9; mL
